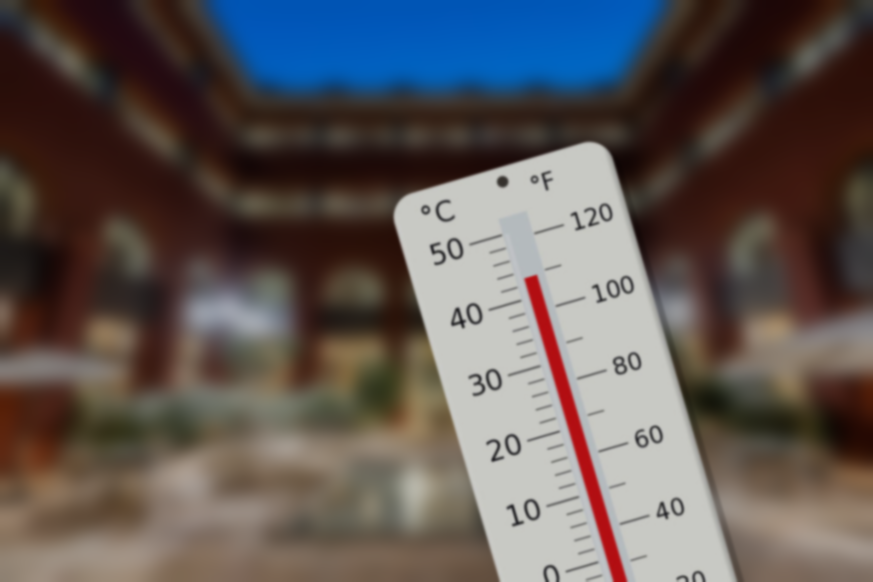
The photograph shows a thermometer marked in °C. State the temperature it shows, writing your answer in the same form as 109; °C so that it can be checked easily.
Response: 43; °C
